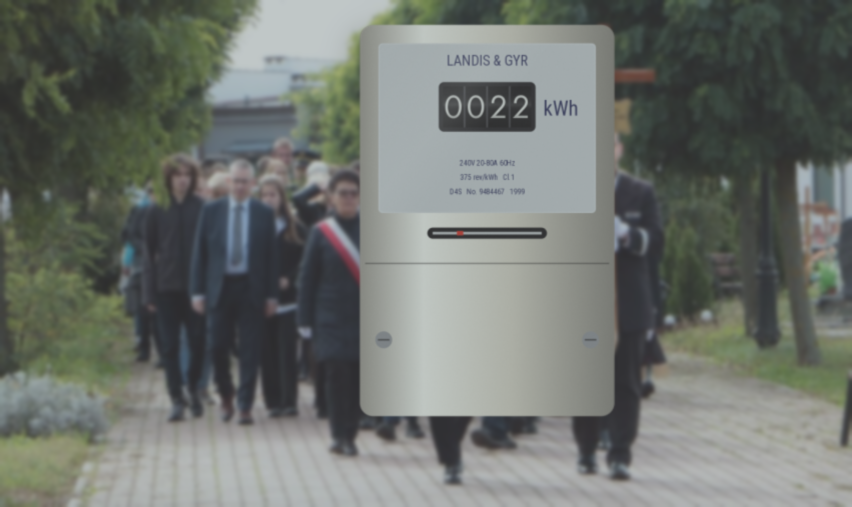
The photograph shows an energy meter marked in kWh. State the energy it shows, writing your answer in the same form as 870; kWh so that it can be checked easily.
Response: 22; kWh
